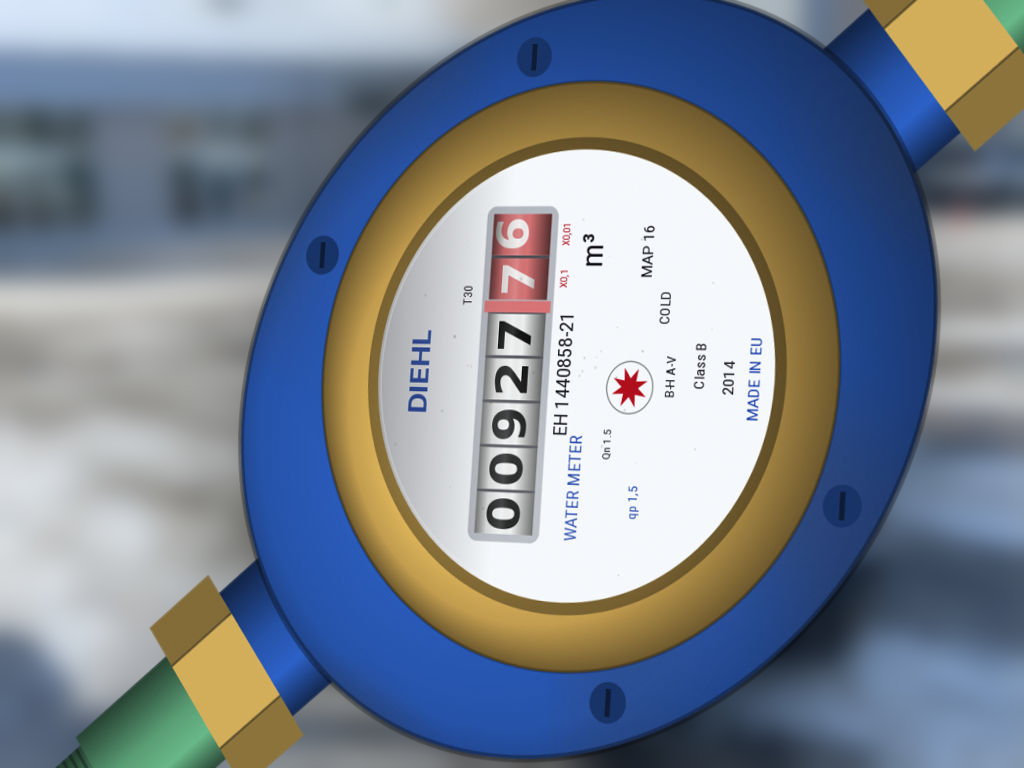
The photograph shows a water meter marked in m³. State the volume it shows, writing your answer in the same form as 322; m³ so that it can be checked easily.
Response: 927.76; m³
